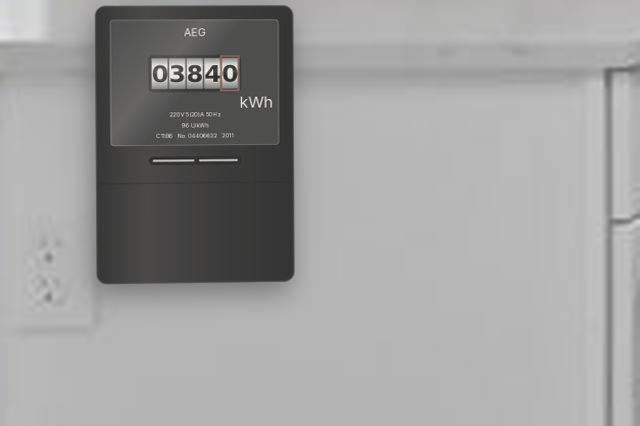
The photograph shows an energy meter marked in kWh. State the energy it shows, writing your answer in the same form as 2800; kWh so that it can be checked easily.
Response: 384.0; kWh
